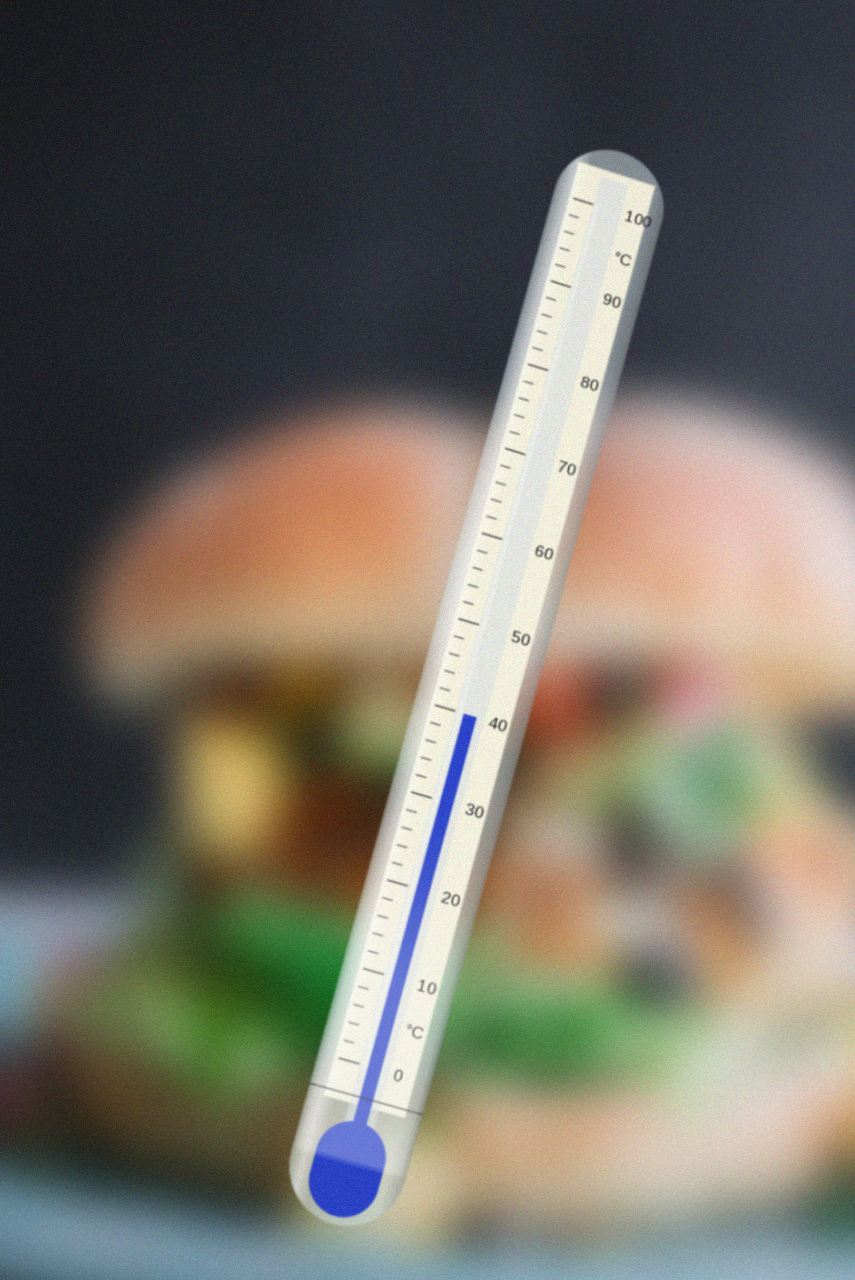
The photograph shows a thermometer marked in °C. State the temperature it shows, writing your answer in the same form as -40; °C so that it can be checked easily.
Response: 40; °C
